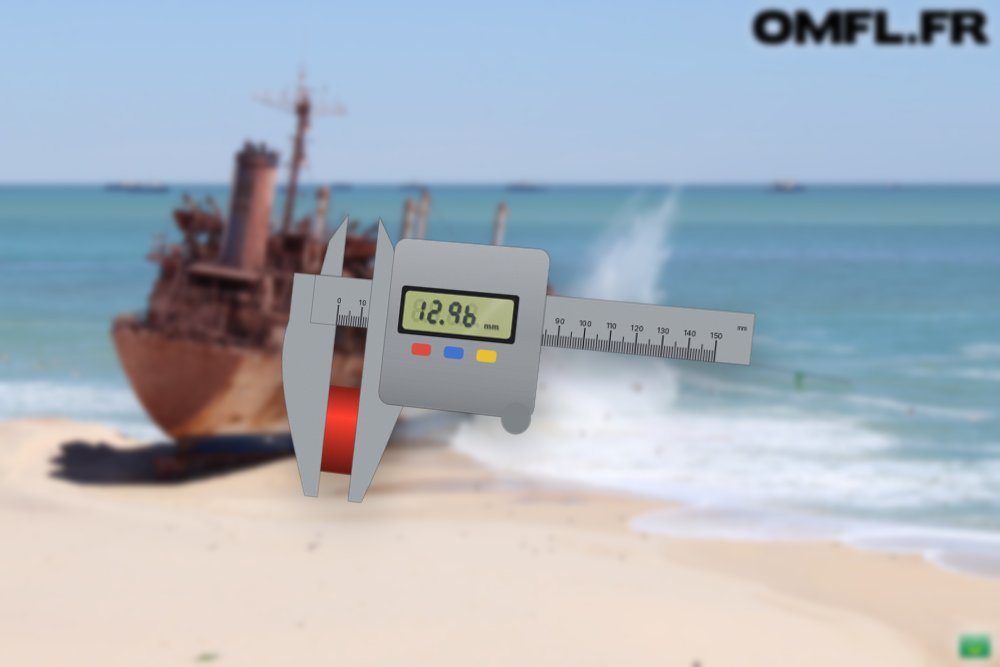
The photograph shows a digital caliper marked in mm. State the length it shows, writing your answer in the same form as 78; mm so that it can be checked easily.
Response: 12.96; mm
